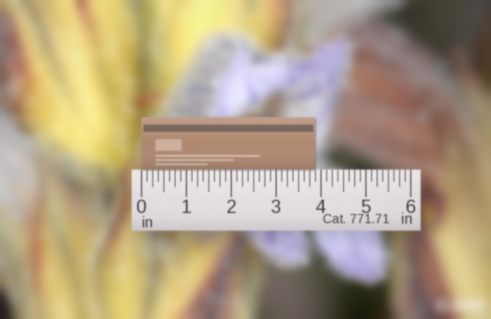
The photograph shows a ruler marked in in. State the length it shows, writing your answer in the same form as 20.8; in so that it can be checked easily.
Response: 3.875; in
